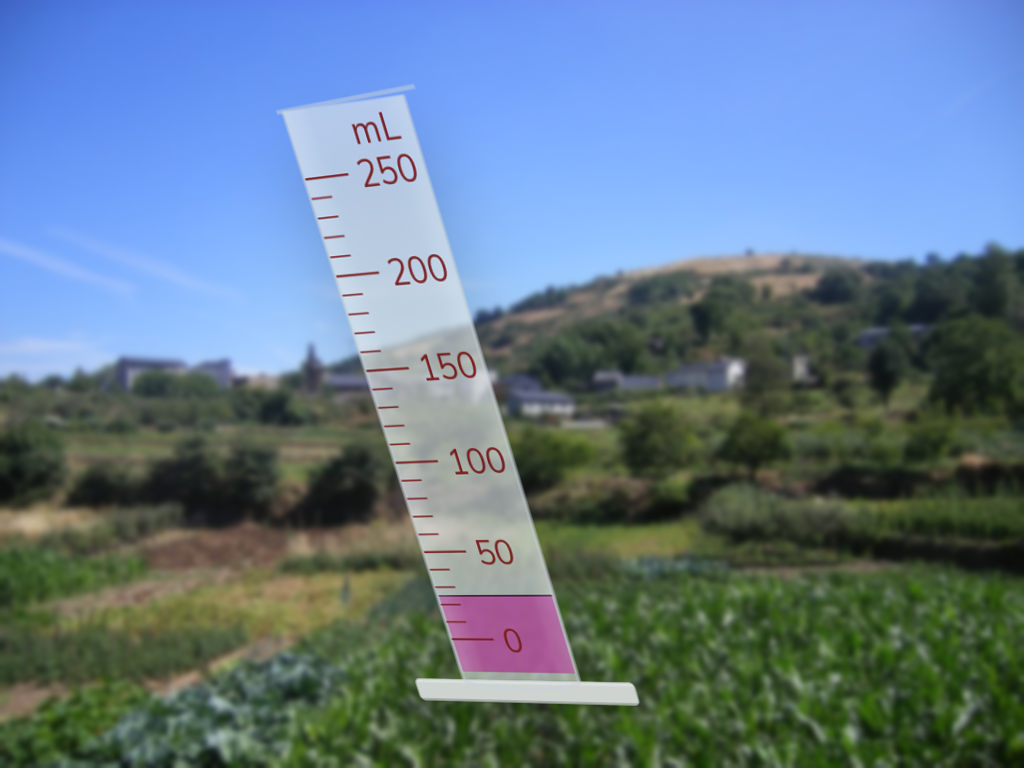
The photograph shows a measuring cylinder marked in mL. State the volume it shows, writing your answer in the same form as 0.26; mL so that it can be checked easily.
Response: 25; mL
